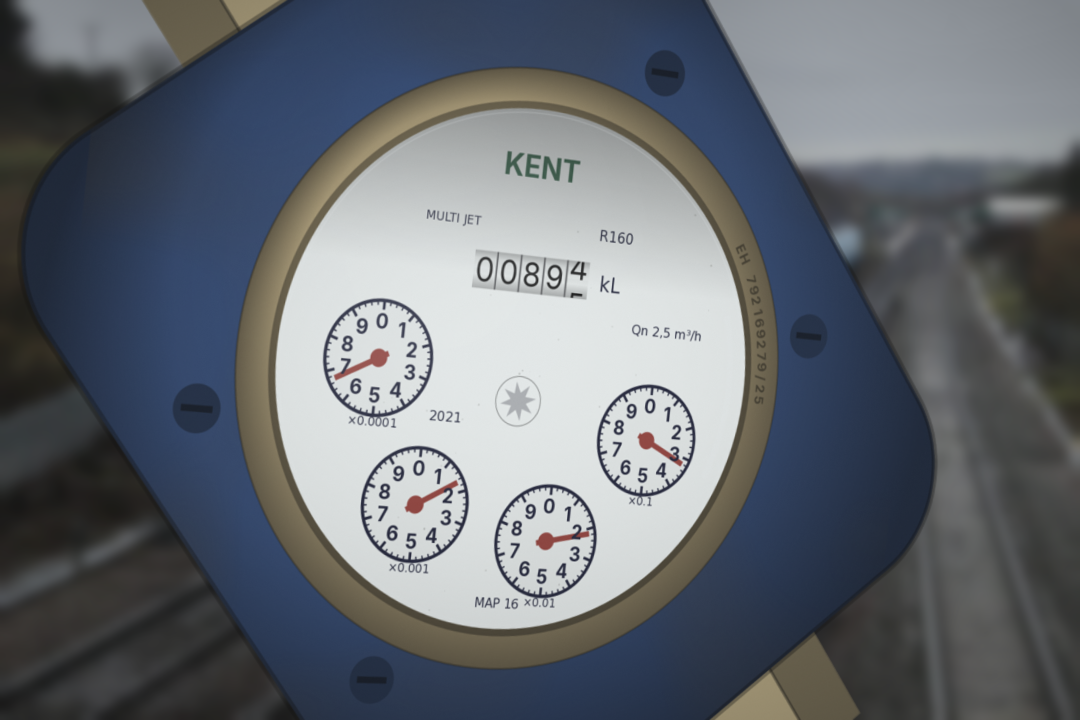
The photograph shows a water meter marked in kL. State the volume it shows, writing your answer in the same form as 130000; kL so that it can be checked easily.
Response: 894.3216; kL
